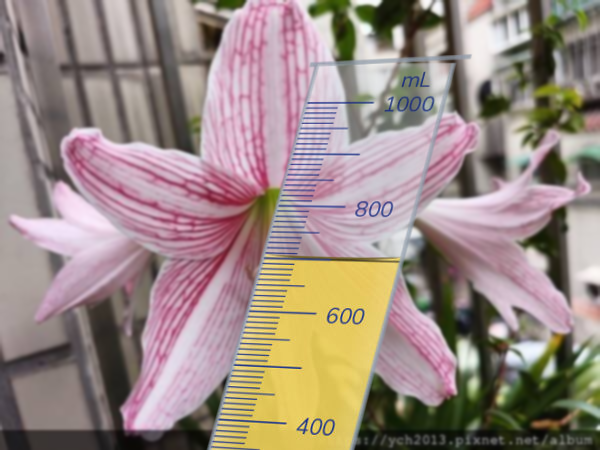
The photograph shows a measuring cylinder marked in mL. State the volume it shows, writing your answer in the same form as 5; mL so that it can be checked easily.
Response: 700; mL
